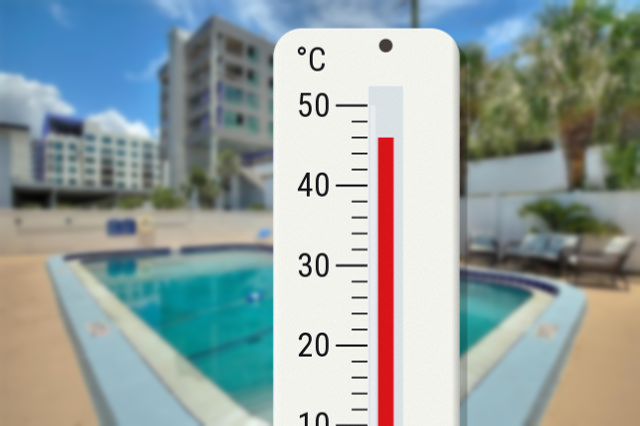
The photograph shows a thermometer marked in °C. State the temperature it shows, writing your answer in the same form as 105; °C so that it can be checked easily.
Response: 46; °C
